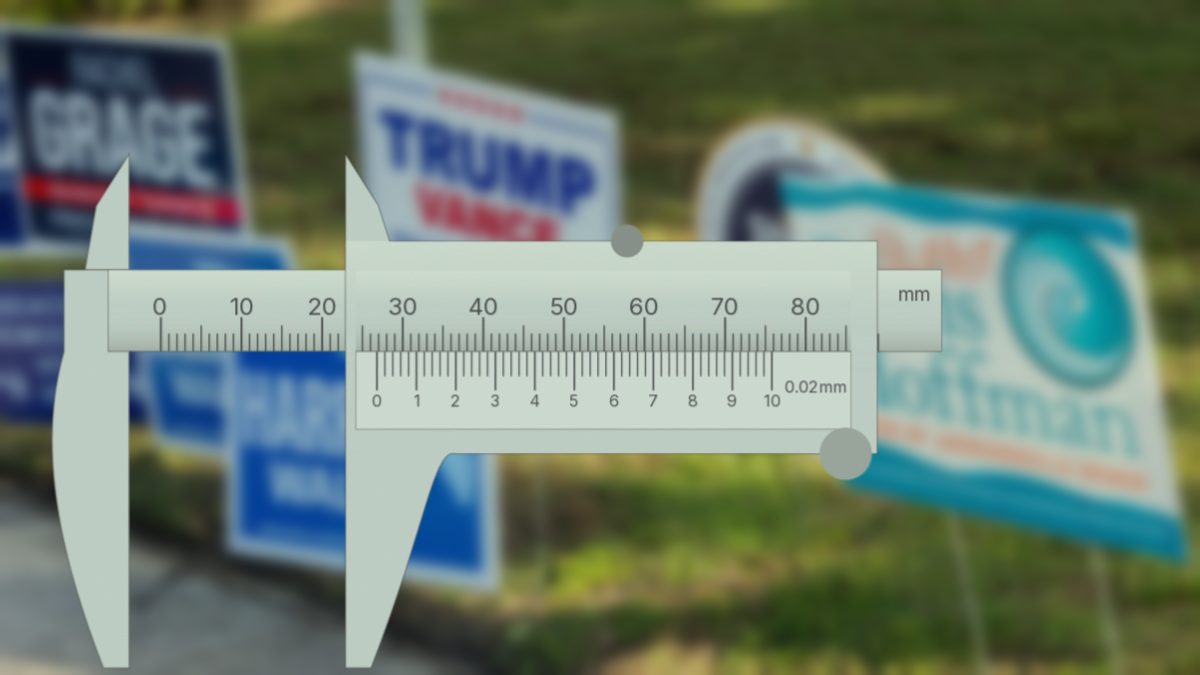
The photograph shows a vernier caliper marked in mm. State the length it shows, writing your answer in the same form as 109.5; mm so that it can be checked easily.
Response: 26.8; mm
